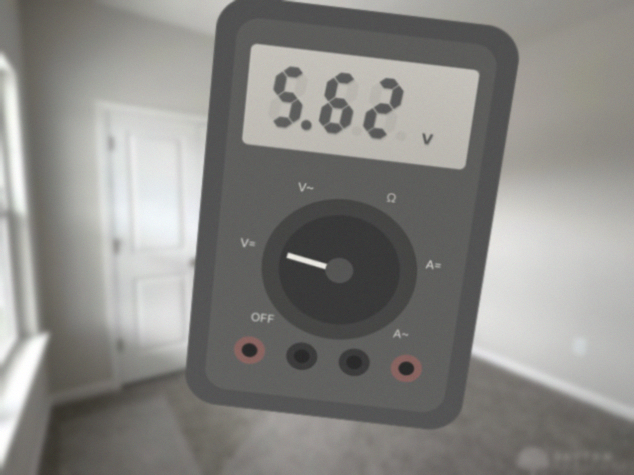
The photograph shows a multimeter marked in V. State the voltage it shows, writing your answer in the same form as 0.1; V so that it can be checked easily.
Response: 5.62; V
